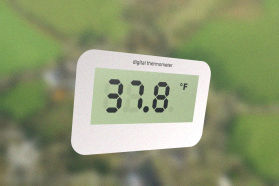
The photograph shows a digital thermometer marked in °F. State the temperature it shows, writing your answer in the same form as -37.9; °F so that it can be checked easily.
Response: 37.8; °F
